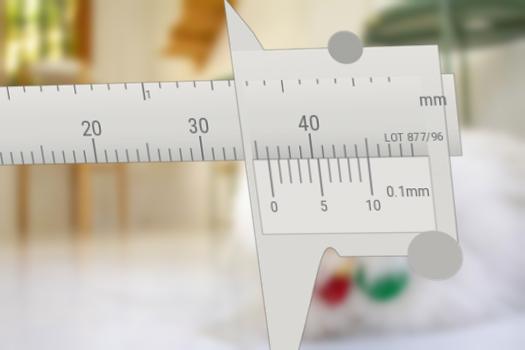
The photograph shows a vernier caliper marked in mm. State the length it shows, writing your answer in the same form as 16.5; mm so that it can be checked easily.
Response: 36.0; mm
